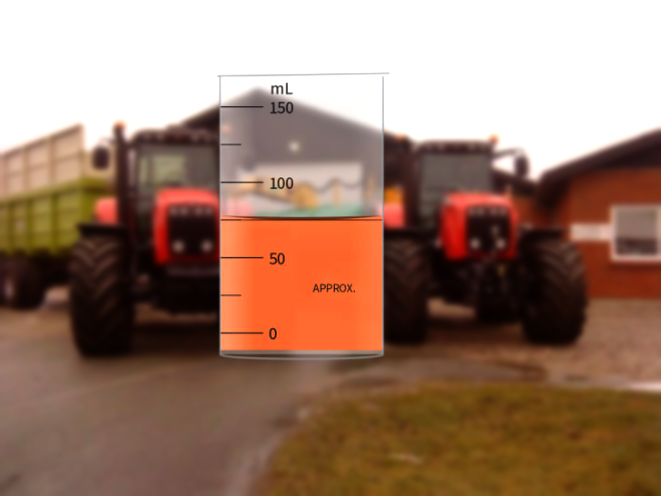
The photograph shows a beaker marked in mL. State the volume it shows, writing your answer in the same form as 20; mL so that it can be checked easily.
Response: 75; mL
